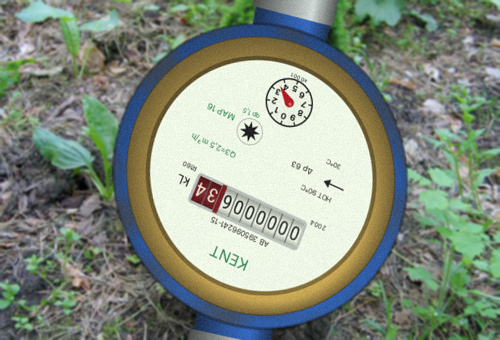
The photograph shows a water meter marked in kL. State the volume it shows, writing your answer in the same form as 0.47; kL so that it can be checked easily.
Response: 6.343; kL
